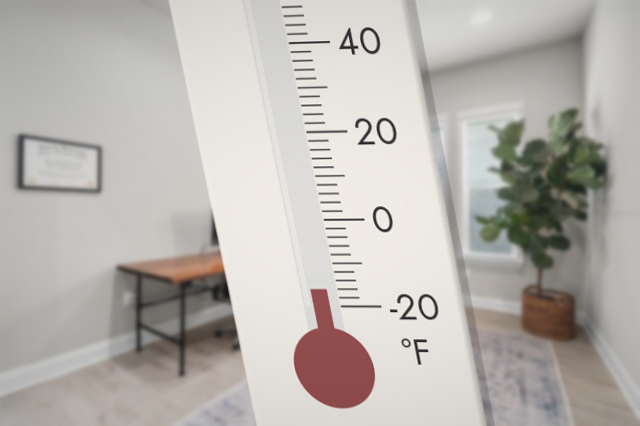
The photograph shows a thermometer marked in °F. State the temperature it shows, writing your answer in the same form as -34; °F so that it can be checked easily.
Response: -16; °F
